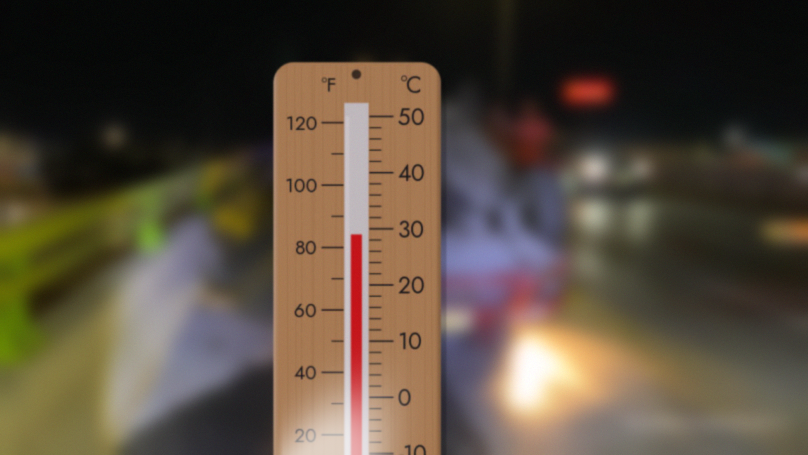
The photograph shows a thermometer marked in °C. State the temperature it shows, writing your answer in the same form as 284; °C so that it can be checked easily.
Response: 29; °C
